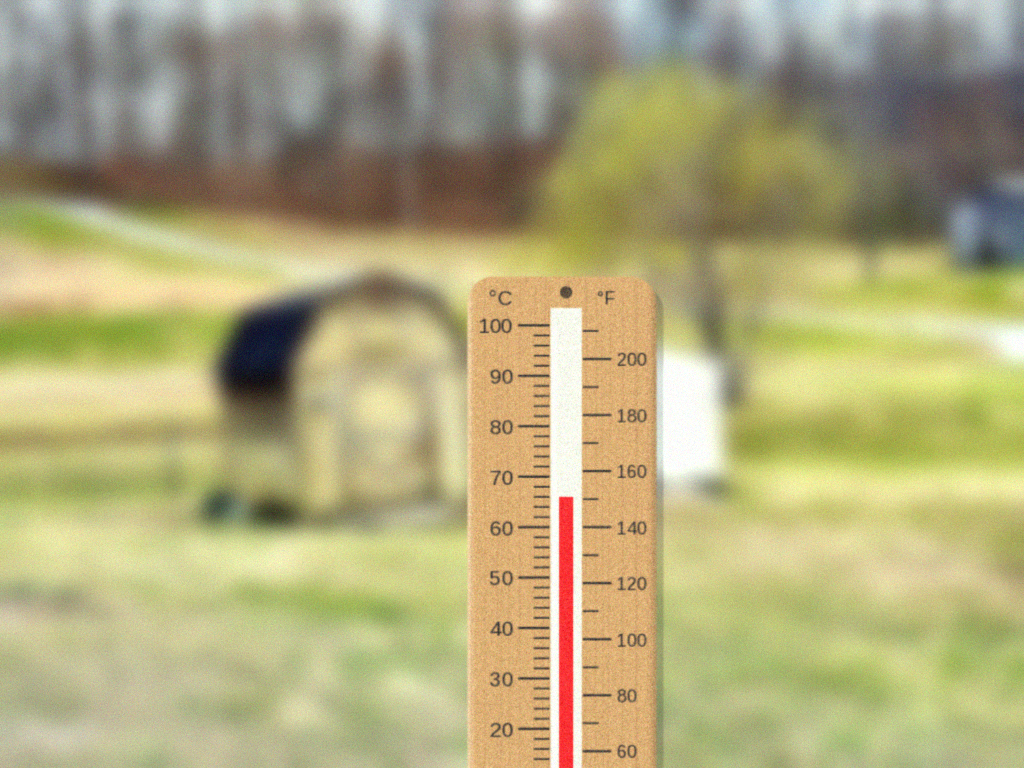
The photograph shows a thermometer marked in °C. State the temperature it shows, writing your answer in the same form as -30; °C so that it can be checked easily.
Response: 66; °C
